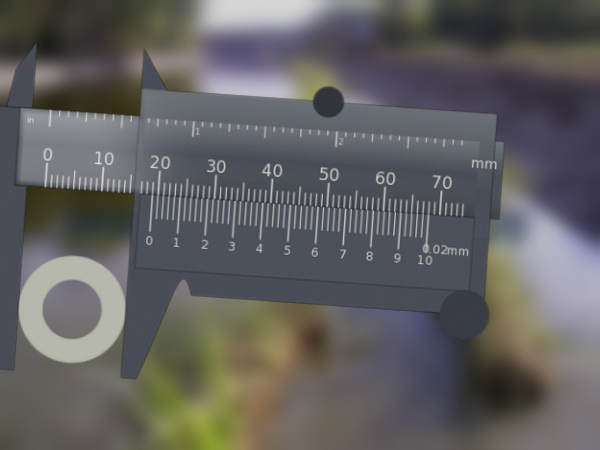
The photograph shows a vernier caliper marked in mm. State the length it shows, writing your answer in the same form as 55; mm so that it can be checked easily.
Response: 19.0; mm
